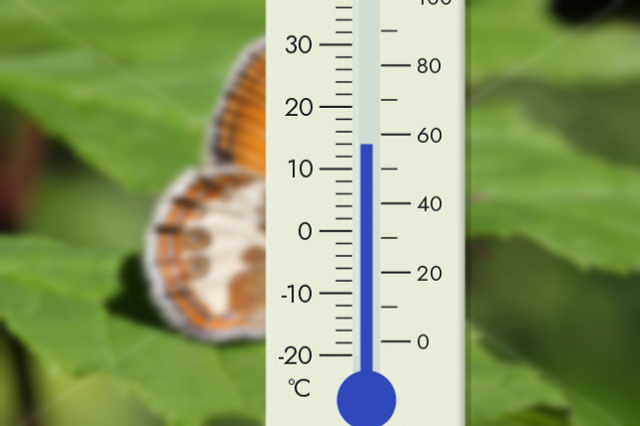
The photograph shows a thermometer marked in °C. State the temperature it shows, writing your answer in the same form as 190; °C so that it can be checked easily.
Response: 14; °C
